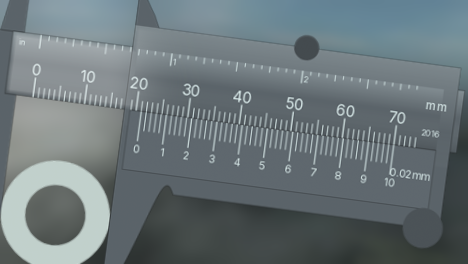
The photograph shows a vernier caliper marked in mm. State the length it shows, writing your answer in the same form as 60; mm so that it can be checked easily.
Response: 21.0; mm
